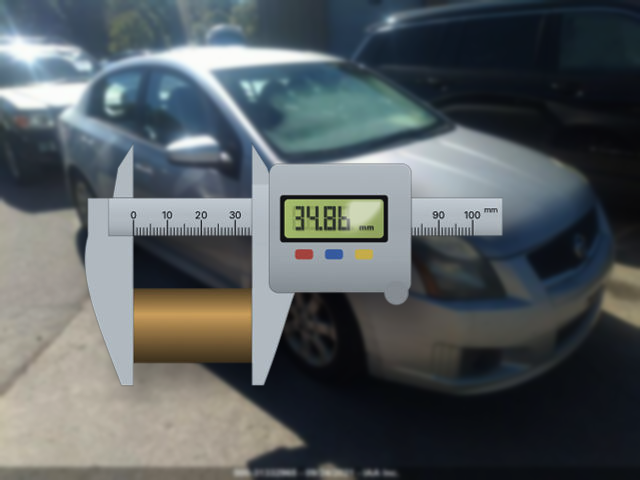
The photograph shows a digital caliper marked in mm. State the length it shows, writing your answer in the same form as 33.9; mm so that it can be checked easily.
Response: 34.86; mm
